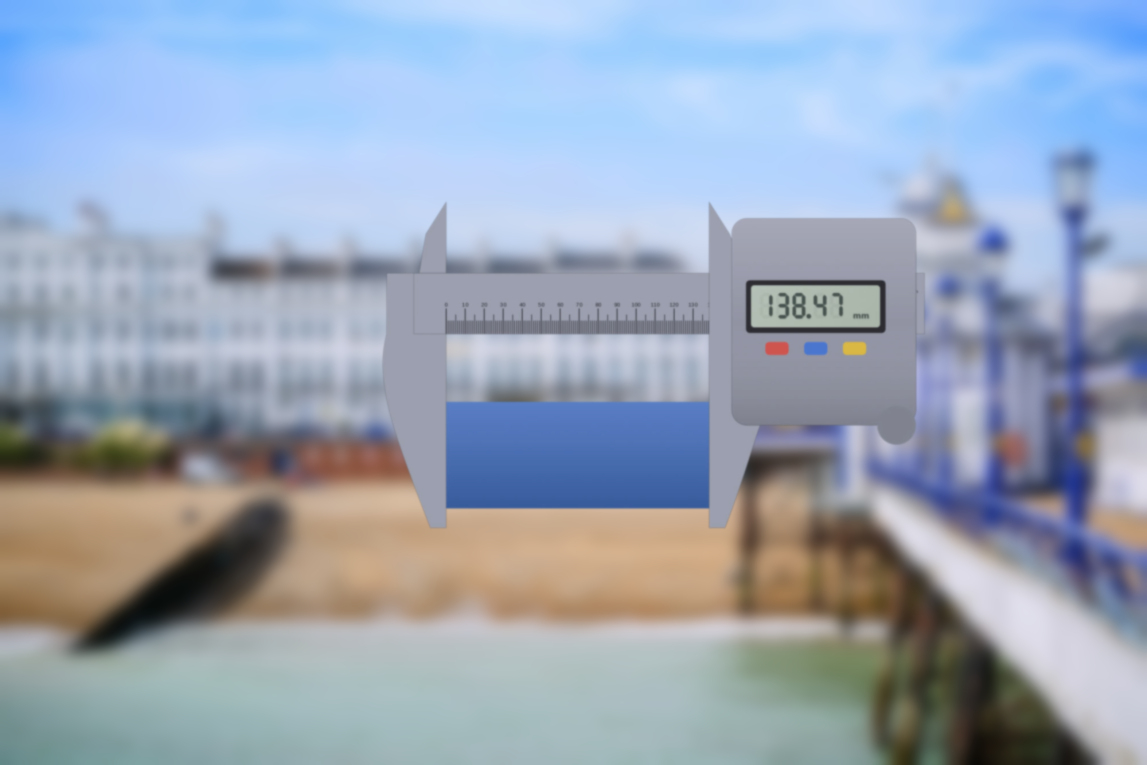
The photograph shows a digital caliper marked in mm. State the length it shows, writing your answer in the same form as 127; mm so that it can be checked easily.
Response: 138.47; mm
